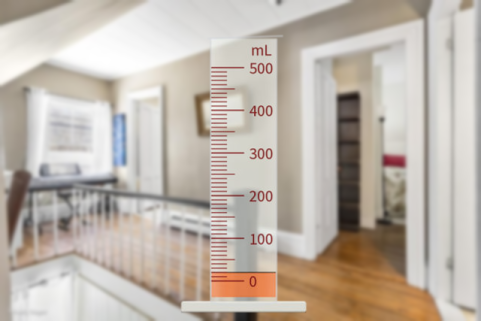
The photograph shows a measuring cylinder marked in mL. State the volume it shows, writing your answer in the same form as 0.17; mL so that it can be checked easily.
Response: 20; mL
